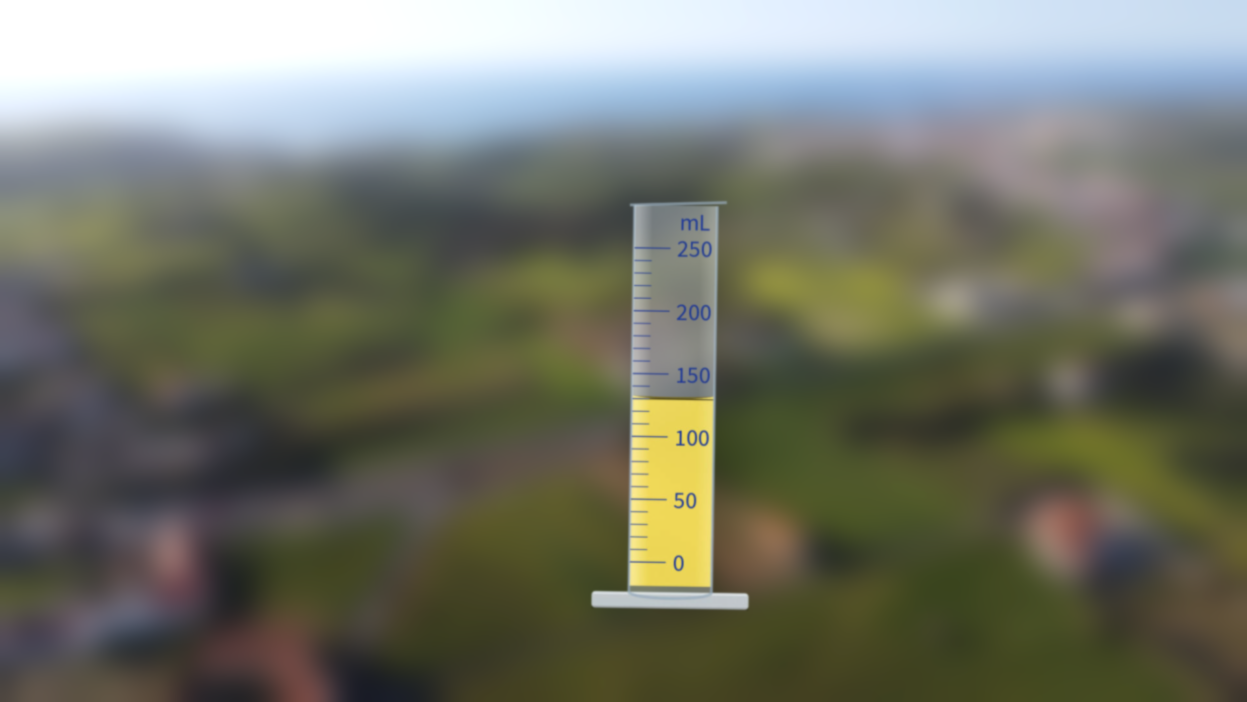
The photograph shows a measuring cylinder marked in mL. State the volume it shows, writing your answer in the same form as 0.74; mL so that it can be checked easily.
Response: 130; mL
